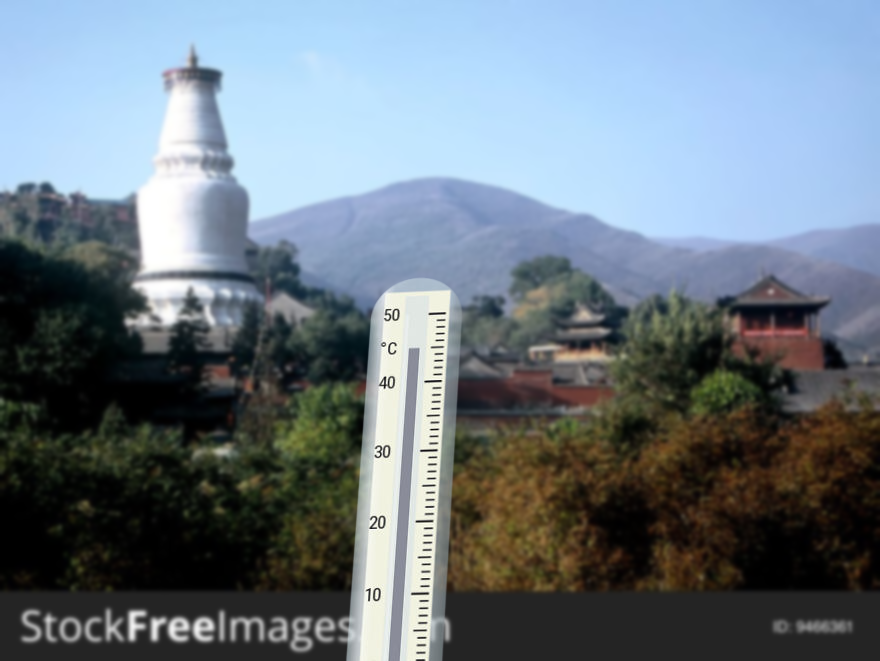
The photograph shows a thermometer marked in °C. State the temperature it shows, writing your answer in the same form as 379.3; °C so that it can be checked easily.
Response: 45; °C
